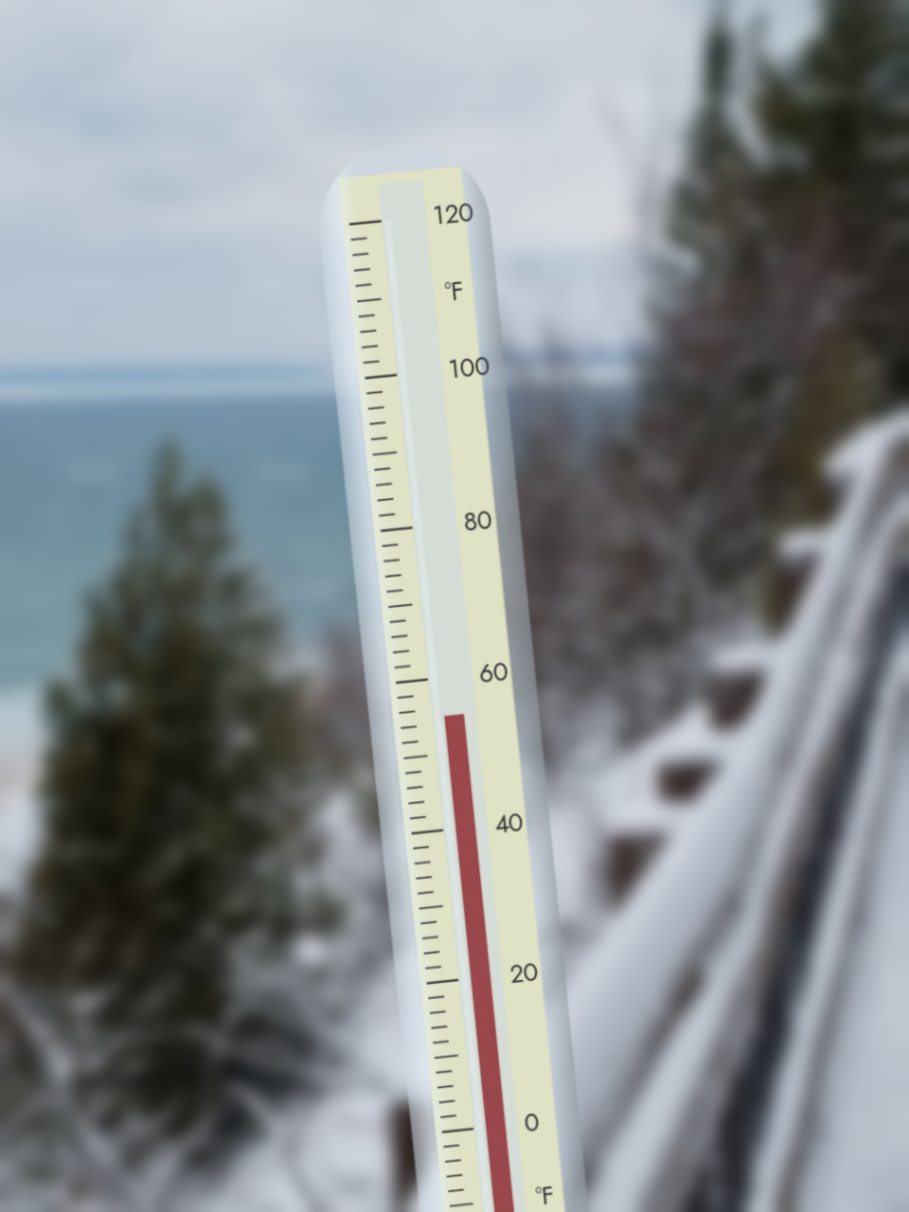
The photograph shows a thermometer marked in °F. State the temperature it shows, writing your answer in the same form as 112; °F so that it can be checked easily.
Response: 55; °F
